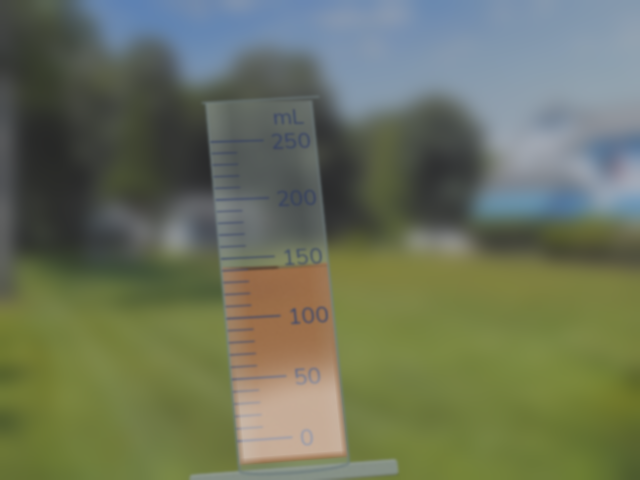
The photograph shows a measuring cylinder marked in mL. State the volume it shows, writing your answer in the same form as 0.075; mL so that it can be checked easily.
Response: 140; mL
